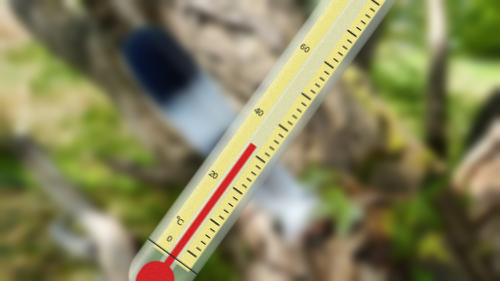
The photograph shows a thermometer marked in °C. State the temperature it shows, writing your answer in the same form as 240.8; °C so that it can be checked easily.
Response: 32; °C
